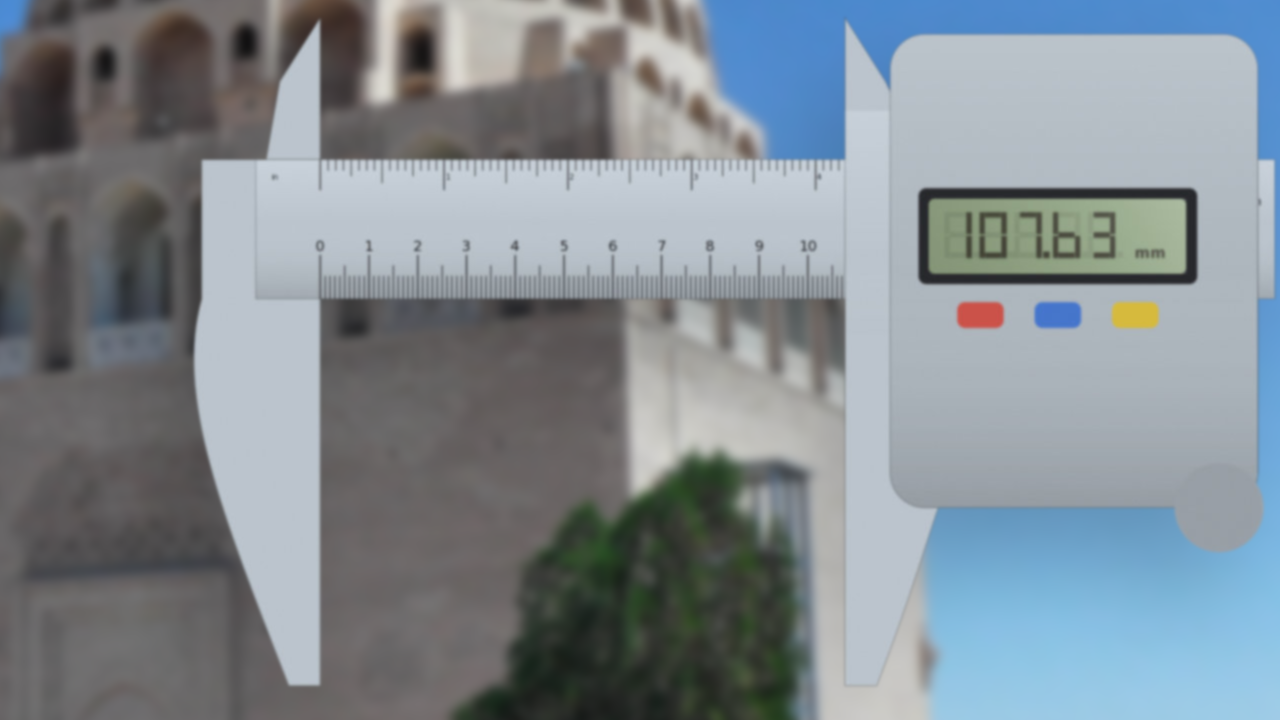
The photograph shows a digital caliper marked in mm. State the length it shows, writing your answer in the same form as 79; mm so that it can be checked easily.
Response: 107.63; mm
